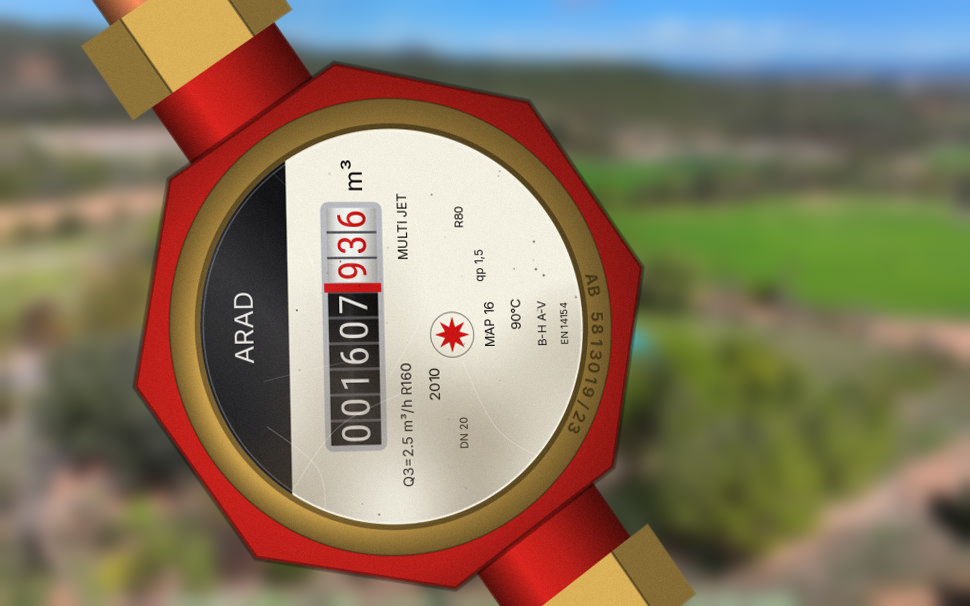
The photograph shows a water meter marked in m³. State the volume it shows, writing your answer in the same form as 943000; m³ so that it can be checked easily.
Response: 1607.936; m³
